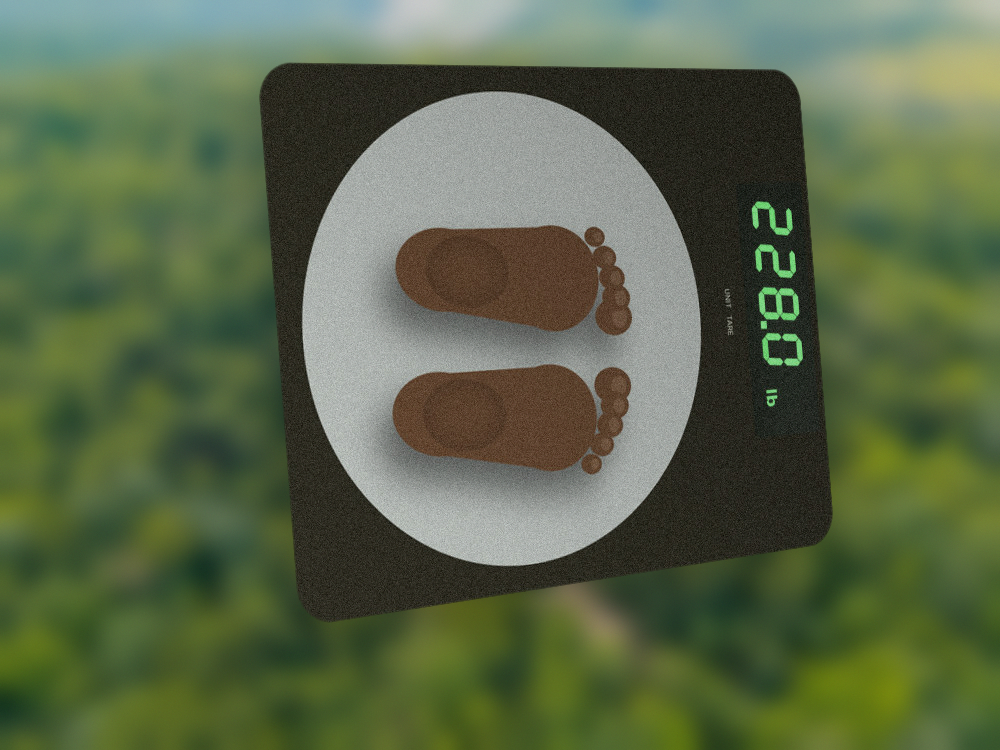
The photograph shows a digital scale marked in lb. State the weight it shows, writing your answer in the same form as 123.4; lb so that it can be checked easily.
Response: 228.0; lb
